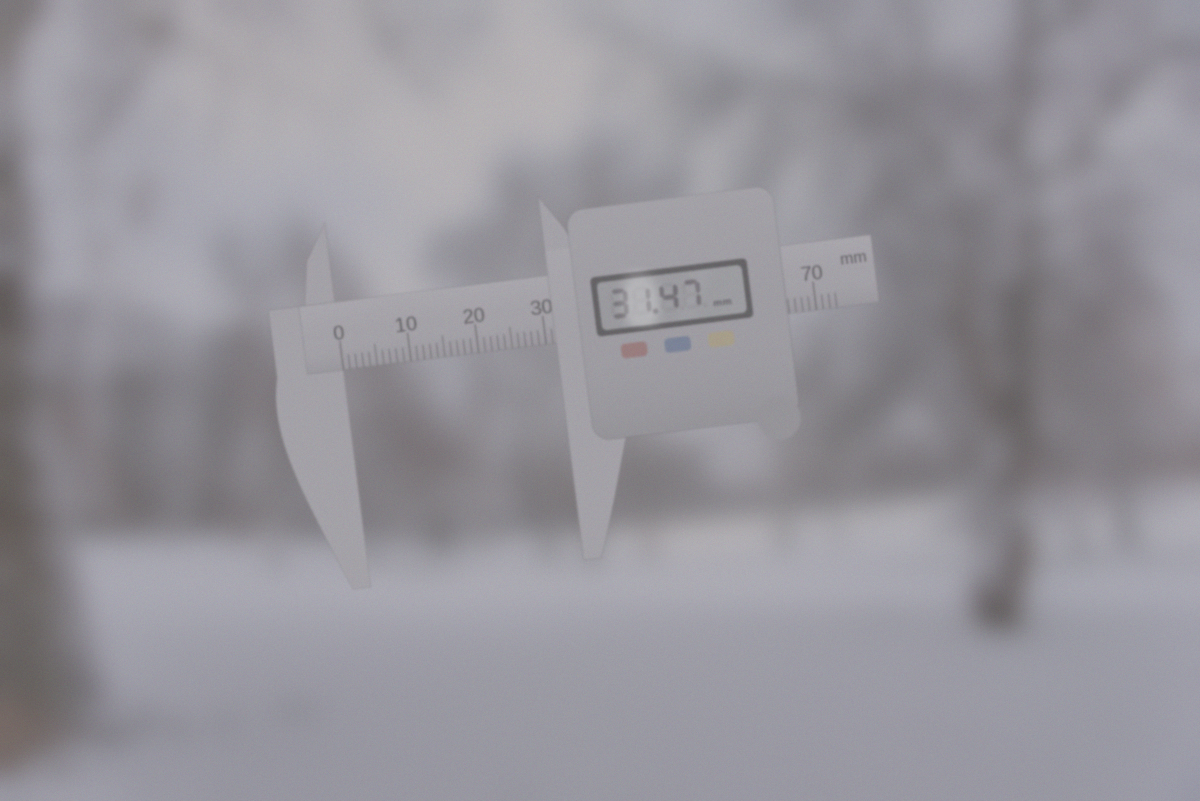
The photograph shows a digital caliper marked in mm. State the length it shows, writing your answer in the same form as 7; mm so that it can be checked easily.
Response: 31.47; mm
